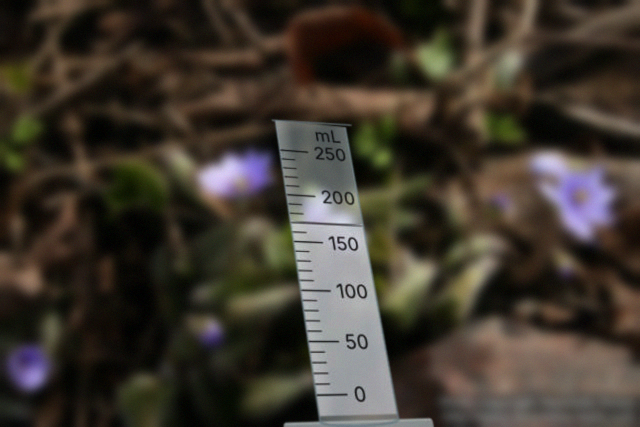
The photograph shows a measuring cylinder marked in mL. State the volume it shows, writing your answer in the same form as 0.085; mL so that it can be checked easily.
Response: 170; mL
